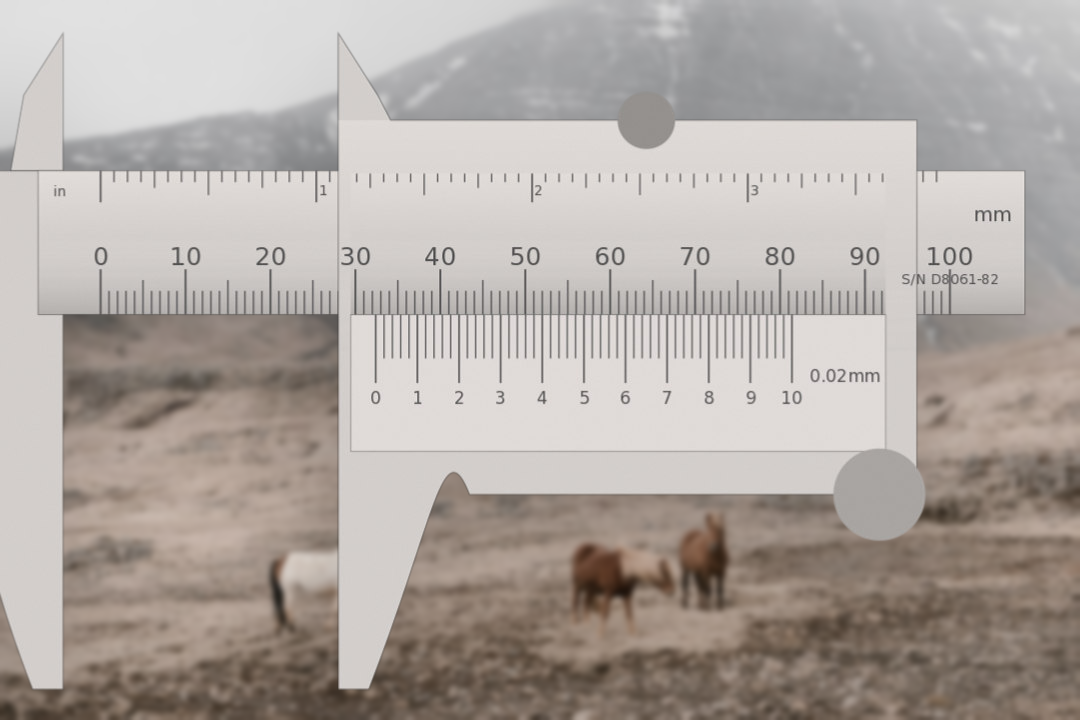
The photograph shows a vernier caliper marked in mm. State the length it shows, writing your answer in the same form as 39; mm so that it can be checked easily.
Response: 32.4; mm
